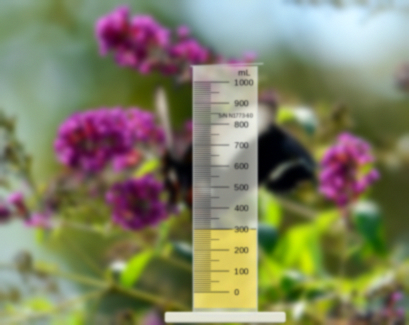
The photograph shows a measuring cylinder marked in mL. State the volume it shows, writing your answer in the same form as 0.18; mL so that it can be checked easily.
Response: 300; mL
